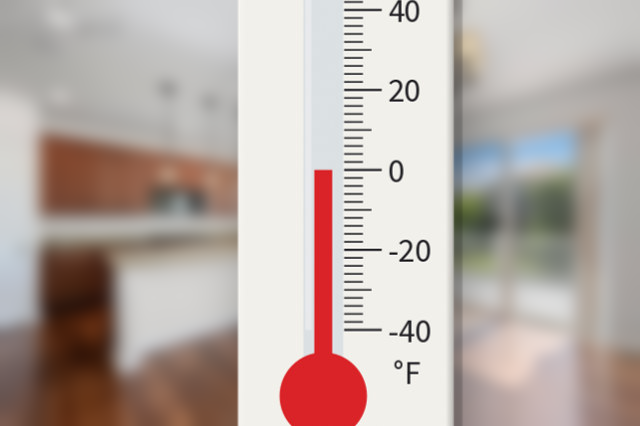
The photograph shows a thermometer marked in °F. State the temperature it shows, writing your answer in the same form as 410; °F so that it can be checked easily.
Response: 0; °F
